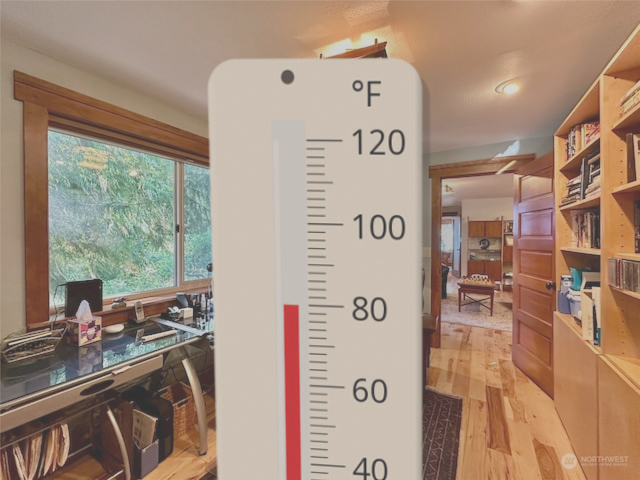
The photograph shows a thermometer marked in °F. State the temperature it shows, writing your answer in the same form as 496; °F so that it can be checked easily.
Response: 80; °F
